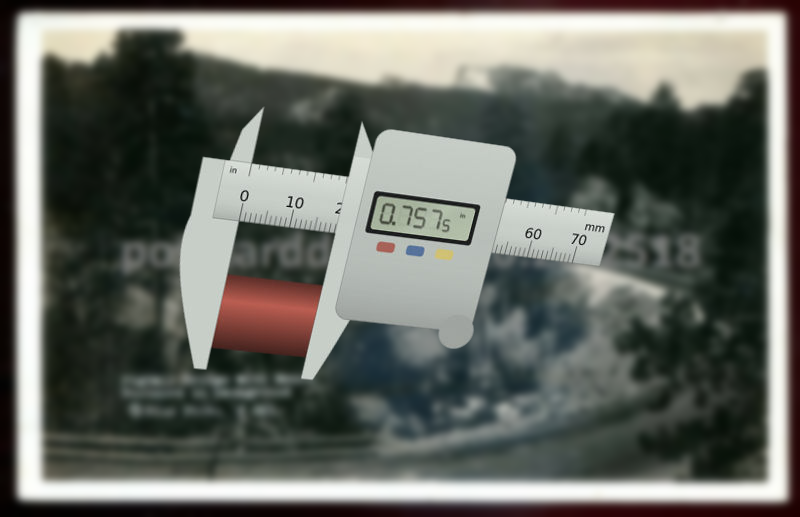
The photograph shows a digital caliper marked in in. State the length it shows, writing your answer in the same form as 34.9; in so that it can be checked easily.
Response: 0.7575; in
